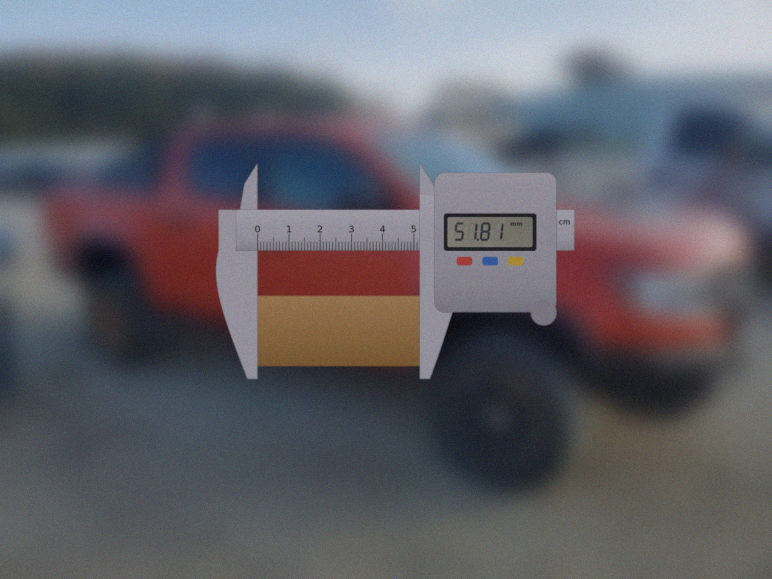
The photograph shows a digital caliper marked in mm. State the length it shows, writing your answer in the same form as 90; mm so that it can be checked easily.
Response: 51.81; mm
